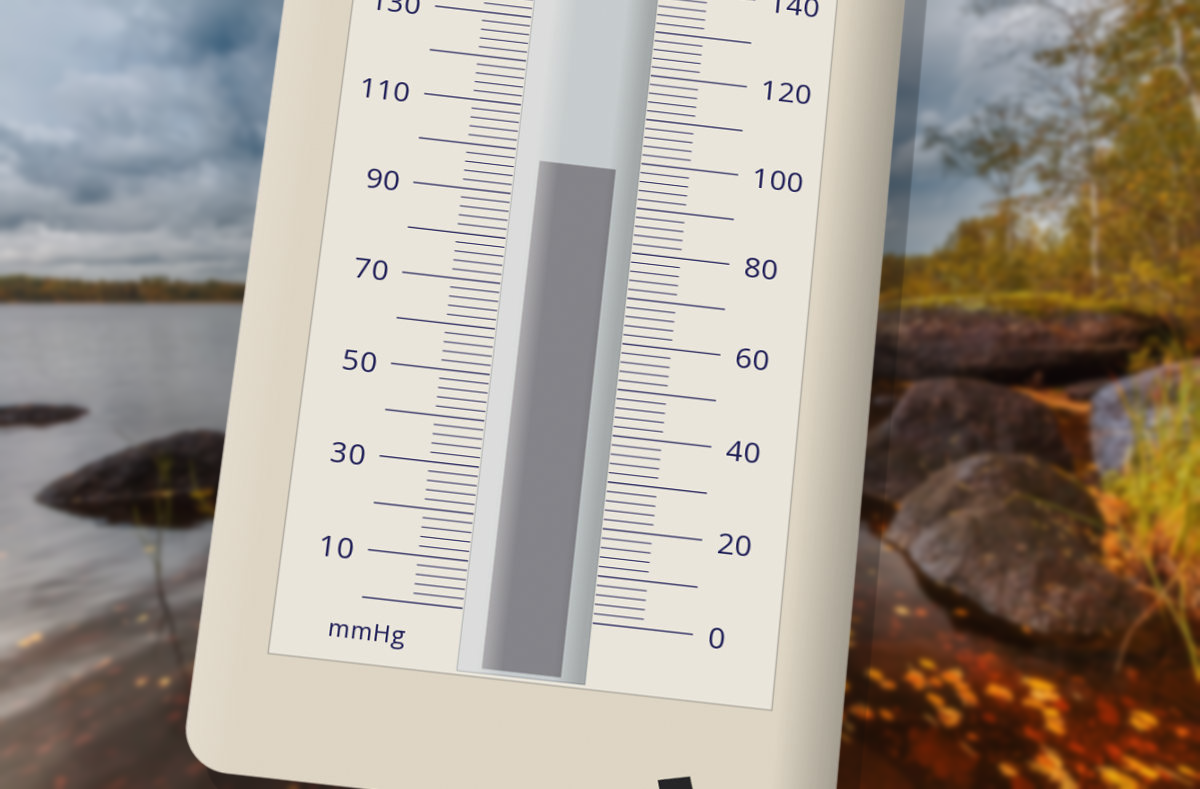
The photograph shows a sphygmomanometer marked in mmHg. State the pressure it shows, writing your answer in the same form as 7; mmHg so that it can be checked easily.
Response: 98; mmHg
